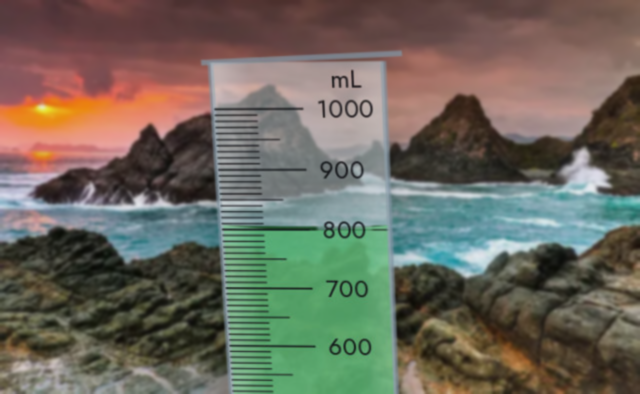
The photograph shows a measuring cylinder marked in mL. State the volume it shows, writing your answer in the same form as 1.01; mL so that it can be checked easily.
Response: 800; mL
